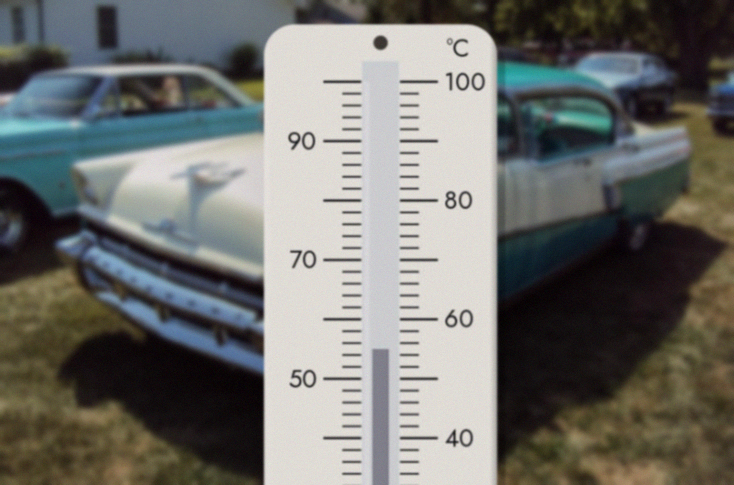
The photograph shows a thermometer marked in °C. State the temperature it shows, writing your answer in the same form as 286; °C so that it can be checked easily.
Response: 55; °C
